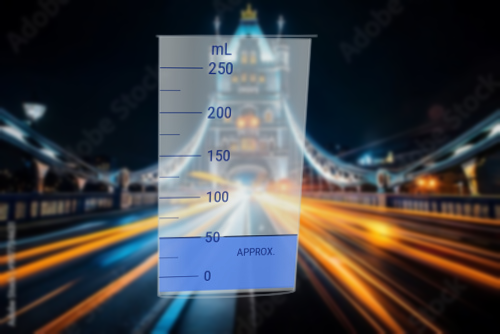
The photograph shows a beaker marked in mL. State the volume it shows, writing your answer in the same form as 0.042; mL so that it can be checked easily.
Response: 50; mL
